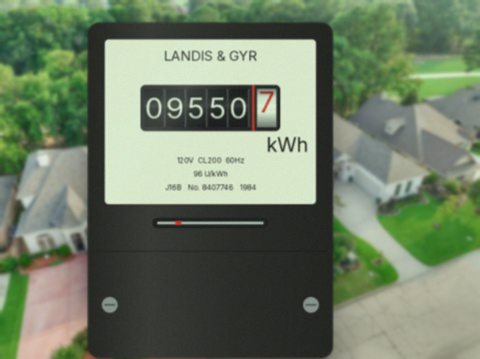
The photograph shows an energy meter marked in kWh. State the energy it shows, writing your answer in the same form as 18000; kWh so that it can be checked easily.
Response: 9550.7; kWh
